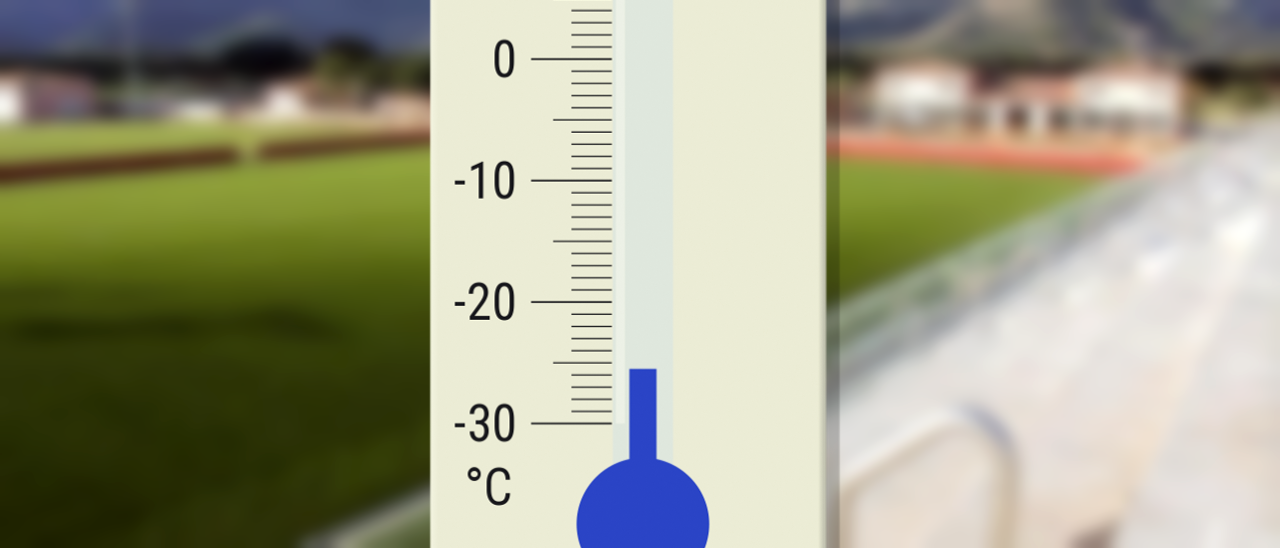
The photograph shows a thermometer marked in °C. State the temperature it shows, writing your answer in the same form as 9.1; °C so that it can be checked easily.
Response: -25.5; °C
